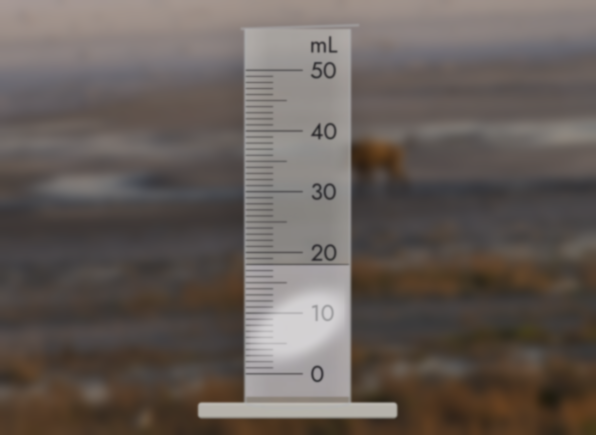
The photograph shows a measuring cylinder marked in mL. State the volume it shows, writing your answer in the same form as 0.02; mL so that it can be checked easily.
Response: 18; mL
